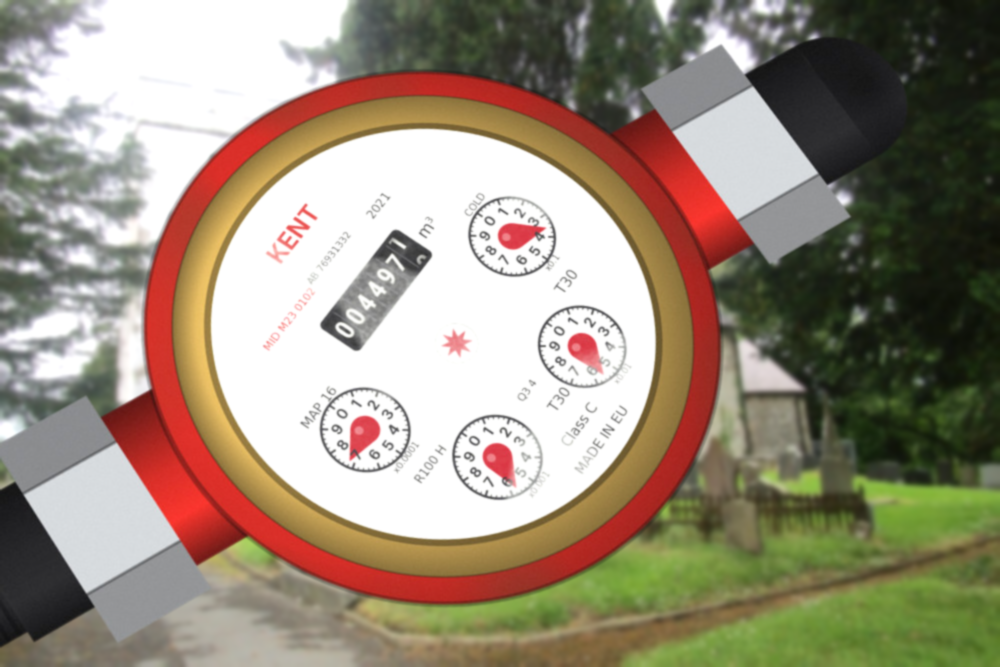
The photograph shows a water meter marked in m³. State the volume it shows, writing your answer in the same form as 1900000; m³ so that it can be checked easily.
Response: 44971.3557; m³
